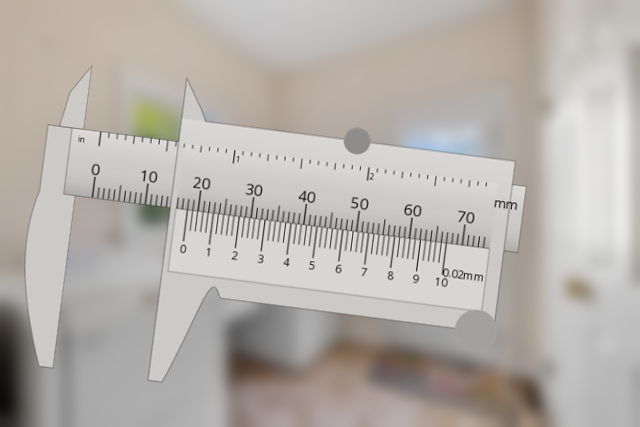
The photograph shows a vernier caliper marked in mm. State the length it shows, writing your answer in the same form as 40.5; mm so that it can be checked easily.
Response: 18.0; mm
